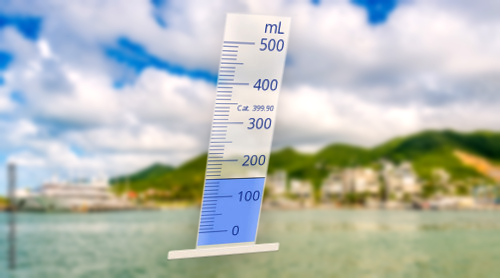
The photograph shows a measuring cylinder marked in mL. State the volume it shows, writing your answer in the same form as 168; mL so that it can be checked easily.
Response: 150; mL
